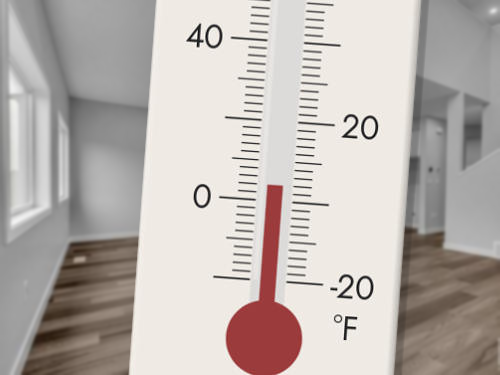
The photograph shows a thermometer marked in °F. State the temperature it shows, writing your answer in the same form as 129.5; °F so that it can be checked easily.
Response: 4; °F
